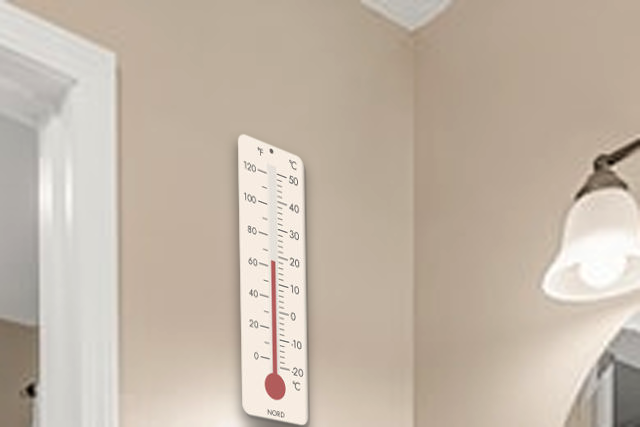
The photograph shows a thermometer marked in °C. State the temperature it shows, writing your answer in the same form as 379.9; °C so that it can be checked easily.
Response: 18; °C
